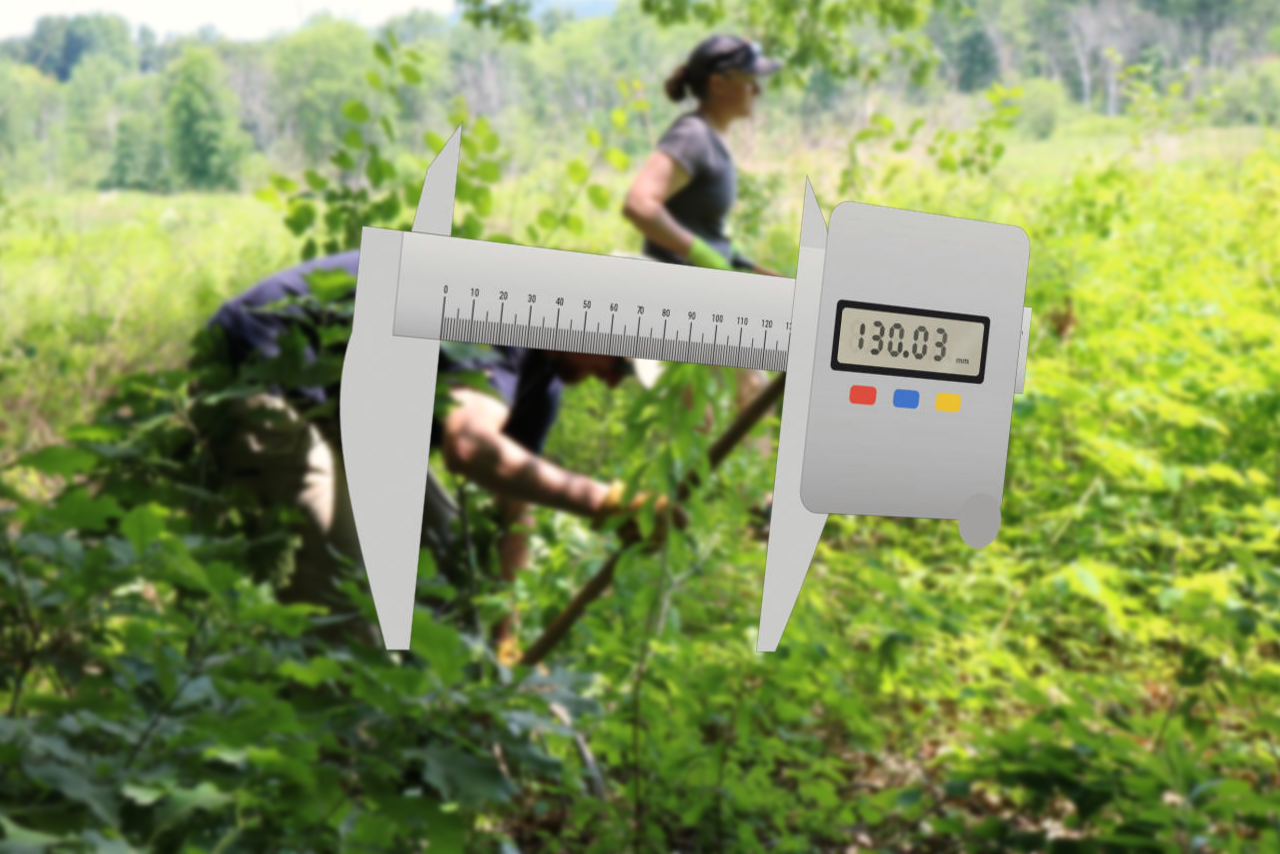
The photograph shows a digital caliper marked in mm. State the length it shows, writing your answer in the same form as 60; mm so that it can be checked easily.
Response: 130.03; mm
